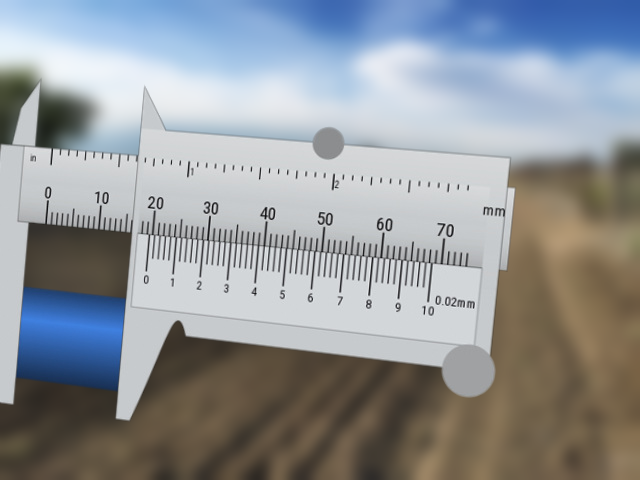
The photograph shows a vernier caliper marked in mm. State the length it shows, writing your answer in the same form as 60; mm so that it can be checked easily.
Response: 19.4; mm
